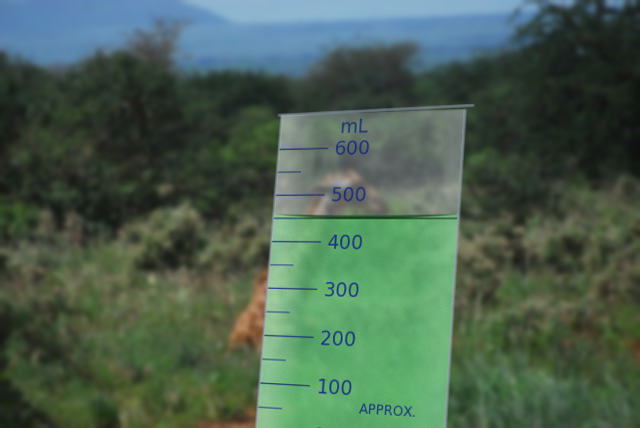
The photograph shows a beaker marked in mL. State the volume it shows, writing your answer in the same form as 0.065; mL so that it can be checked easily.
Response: 450; mL
